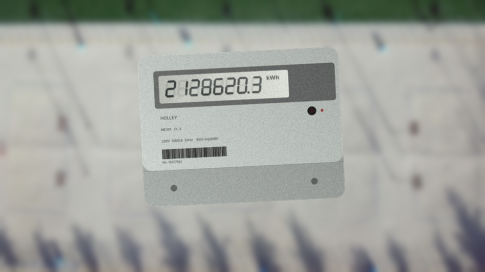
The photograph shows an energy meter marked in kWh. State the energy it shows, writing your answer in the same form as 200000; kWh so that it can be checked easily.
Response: 2128620.3; kWh
